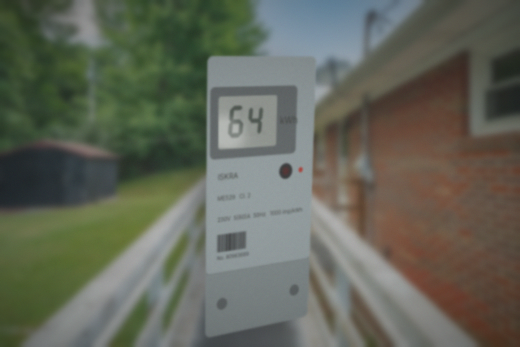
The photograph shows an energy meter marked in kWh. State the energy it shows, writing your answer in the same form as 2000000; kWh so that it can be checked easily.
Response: 64; kWh
